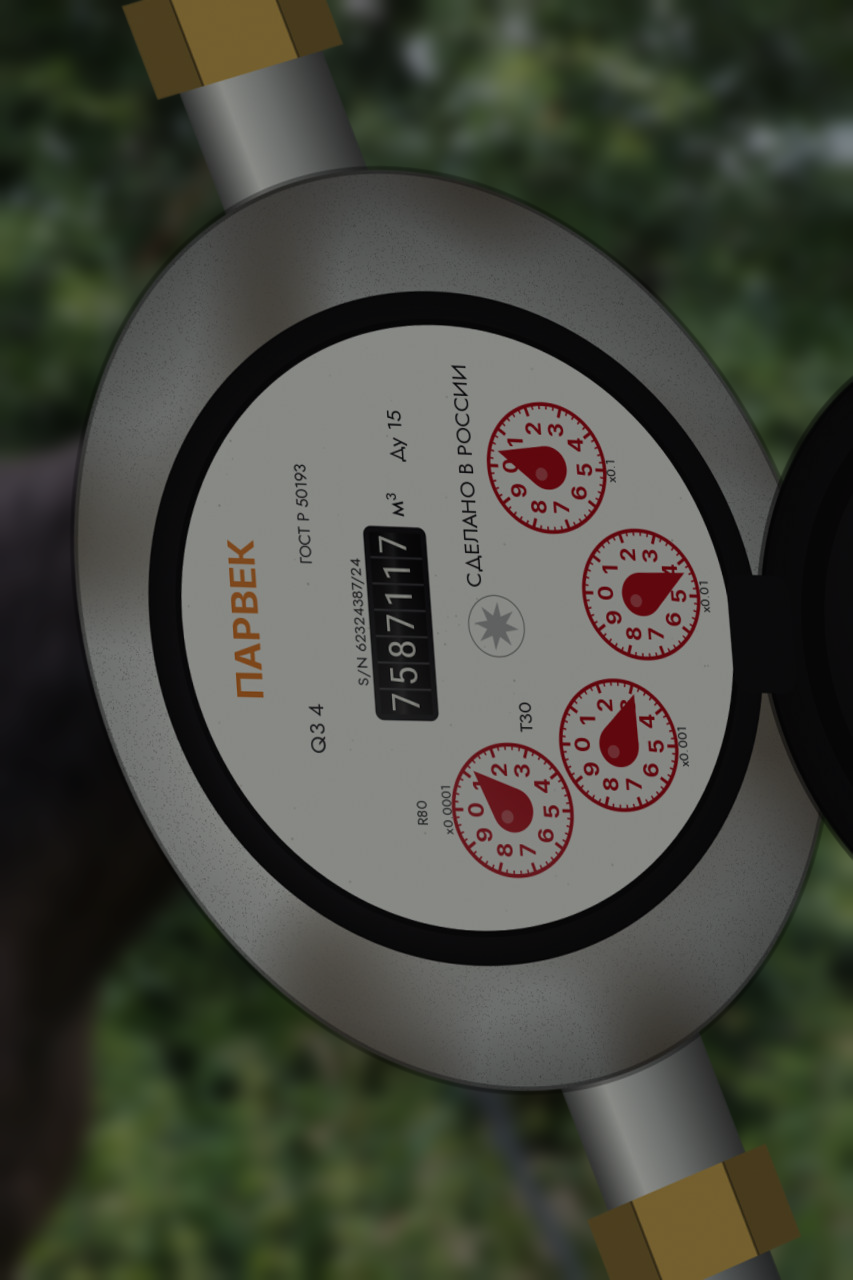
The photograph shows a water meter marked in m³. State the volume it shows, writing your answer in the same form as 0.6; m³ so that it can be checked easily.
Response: 7587117.0431; m³
